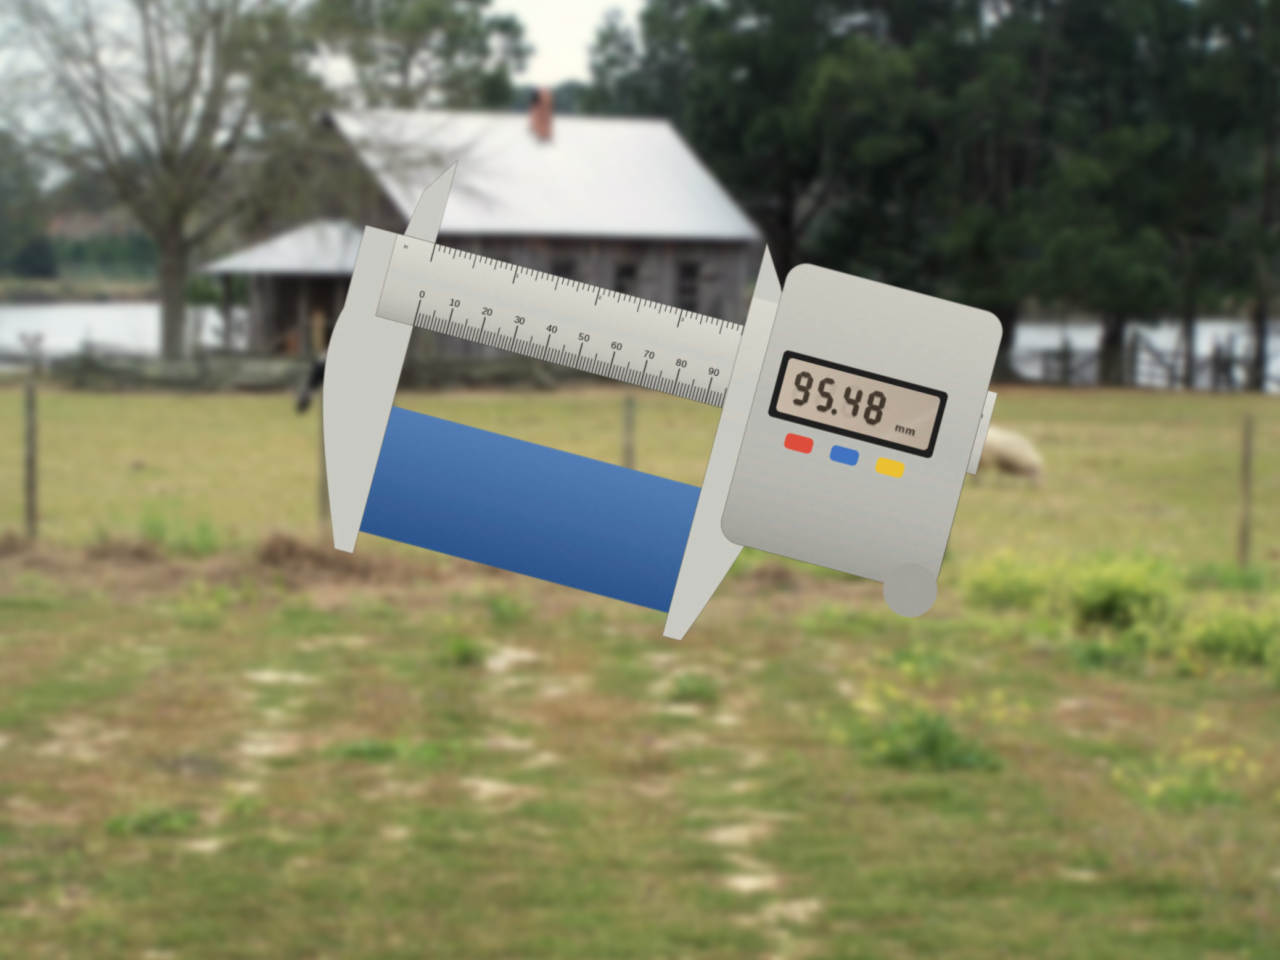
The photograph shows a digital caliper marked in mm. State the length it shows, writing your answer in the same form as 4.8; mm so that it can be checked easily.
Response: 95.48; mm
